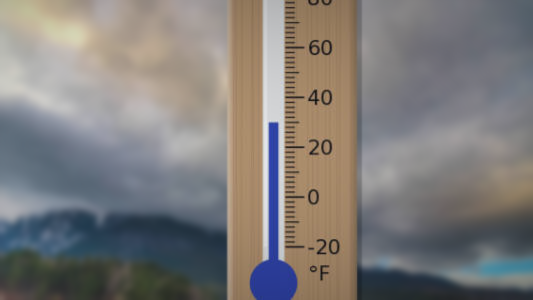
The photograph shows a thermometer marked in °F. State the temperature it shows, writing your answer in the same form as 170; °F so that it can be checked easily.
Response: 30; °F
